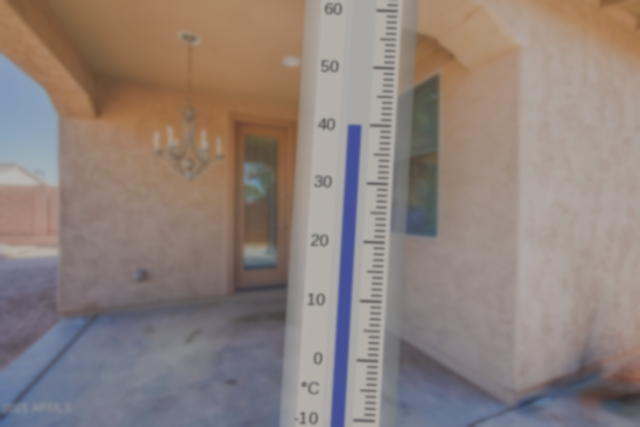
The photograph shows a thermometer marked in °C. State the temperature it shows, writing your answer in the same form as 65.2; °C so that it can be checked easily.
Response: 40; °C
